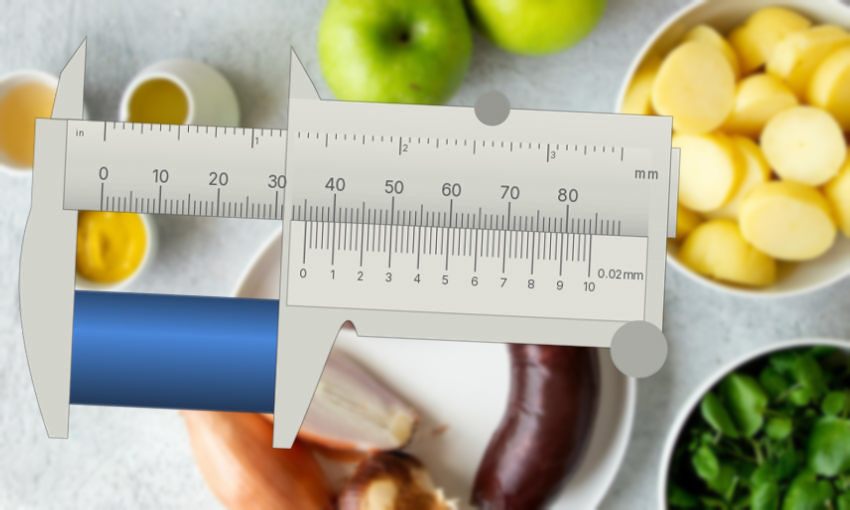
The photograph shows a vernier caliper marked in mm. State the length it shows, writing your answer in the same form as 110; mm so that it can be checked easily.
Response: 35.2; mm
